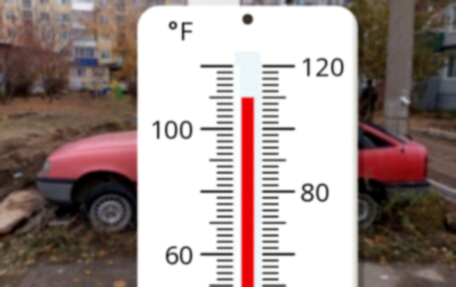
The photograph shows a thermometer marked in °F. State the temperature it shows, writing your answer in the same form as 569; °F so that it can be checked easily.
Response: 110; °F
